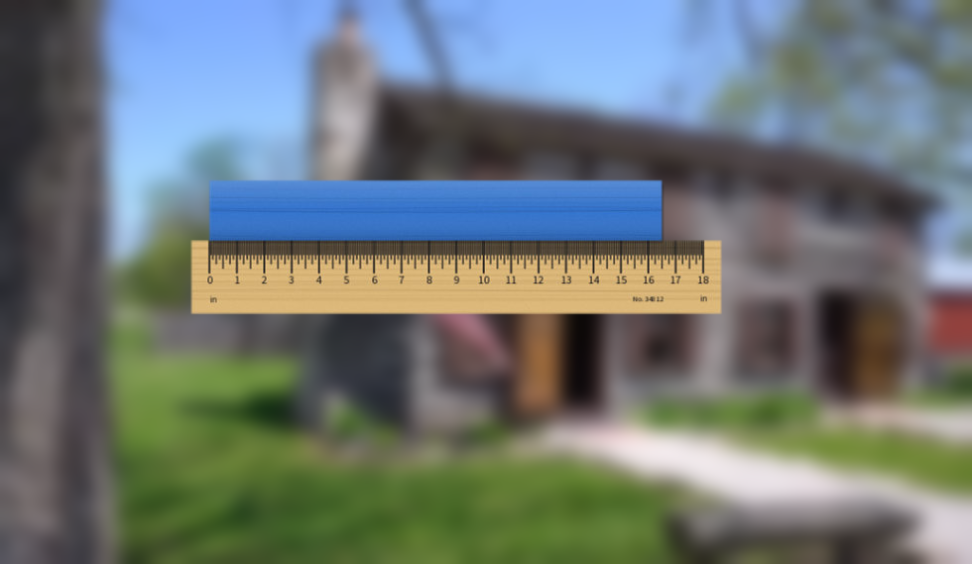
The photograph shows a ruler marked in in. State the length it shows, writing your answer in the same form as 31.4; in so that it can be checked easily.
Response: 16.5; in
